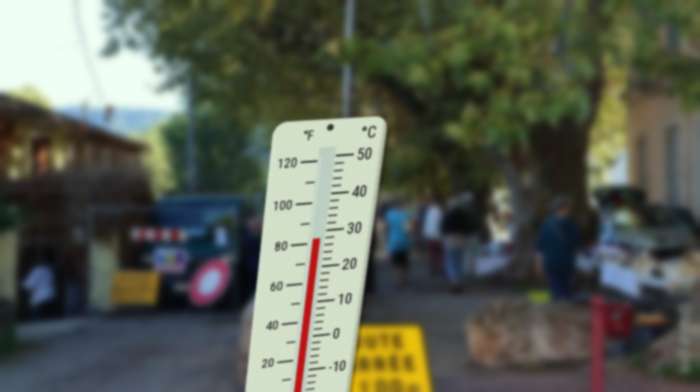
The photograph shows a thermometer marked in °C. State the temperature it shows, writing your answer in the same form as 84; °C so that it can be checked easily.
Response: 28; °C
